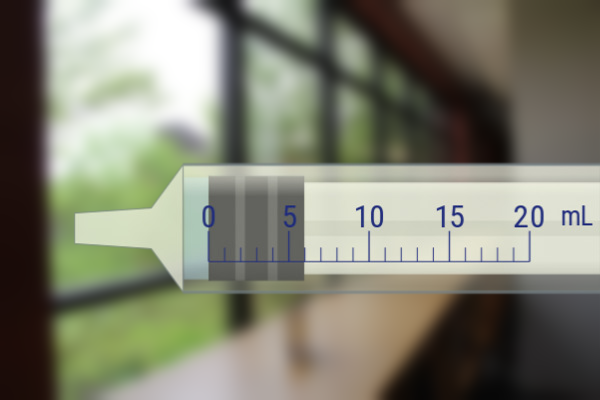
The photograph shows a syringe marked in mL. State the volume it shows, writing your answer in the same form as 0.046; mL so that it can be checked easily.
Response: 0; mL
